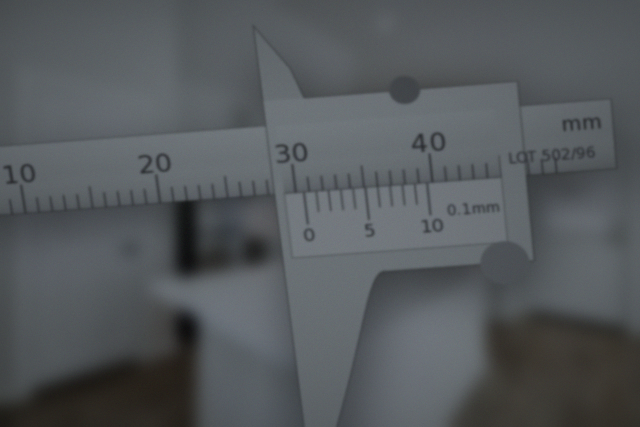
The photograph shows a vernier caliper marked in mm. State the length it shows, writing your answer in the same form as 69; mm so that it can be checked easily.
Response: 30.6; mm
